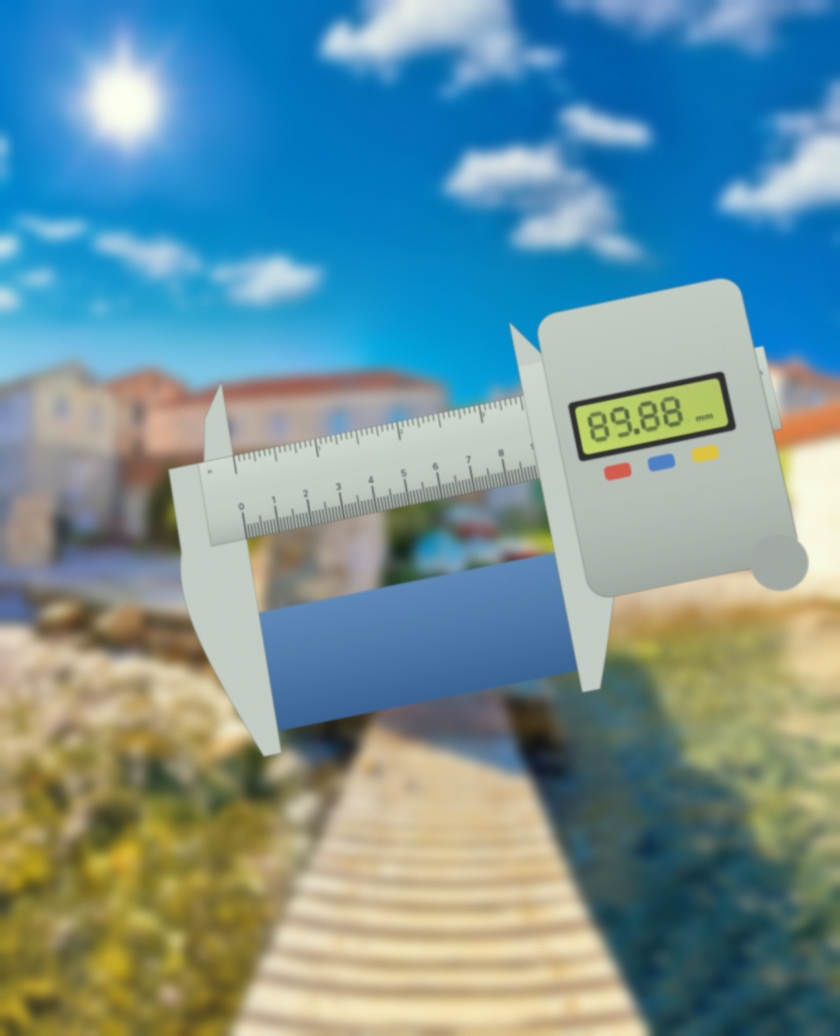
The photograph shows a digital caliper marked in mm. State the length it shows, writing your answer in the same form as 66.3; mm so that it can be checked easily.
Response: 89.88; mm
